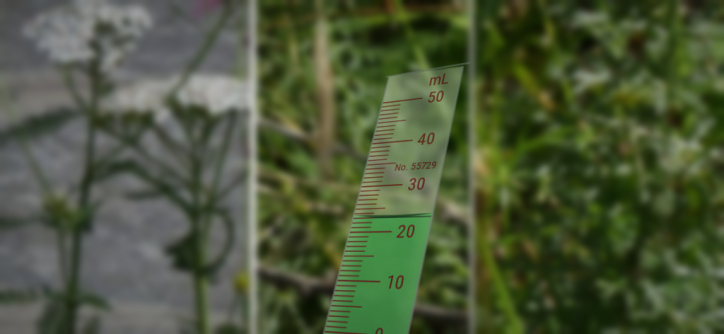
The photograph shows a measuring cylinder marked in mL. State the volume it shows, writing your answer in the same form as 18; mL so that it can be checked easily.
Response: 23; mL
